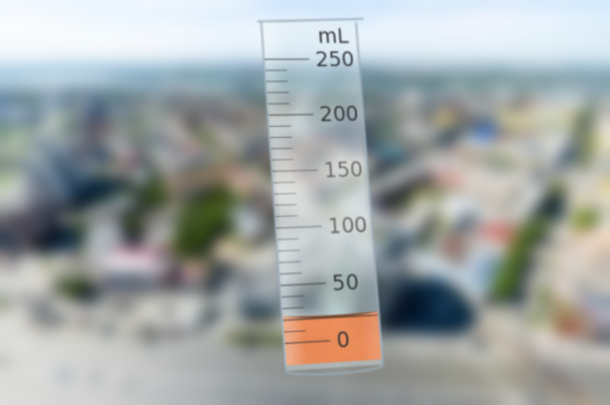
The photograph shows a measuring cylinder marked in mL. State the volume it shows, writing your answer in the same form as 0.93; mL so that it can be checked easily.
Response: 20; mL
